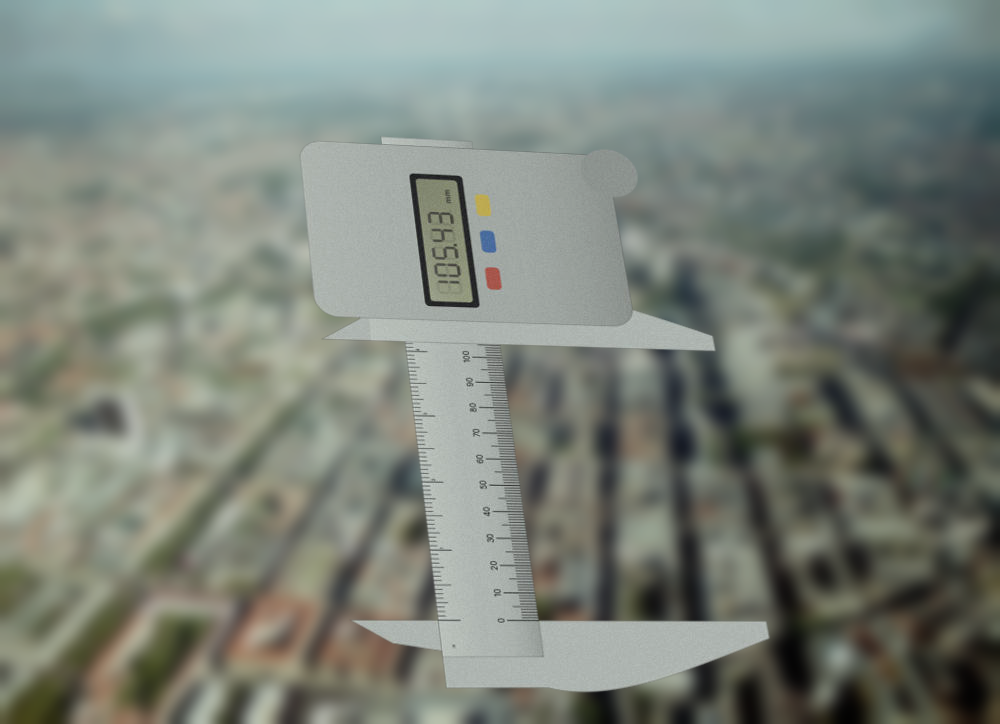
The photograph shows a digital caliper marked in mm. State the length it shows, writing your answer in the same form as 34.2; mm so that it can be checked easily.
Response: 105.43; mm
